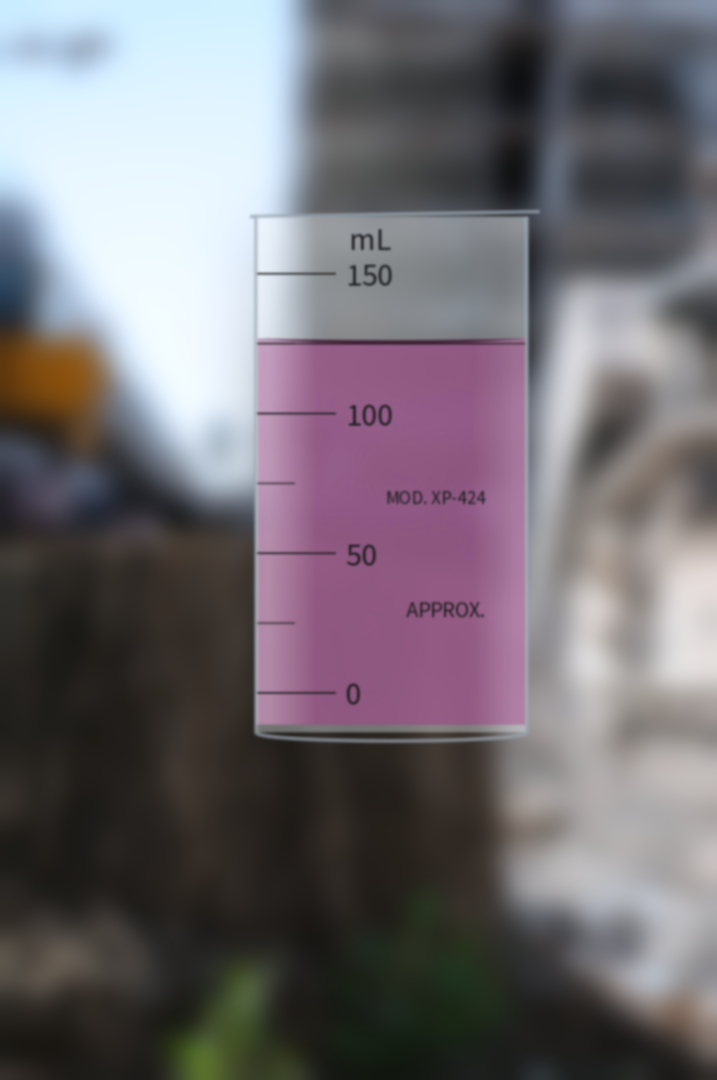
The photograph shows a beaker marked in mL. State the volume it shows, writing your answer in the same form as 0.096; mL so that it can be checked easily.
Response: 125; mL
